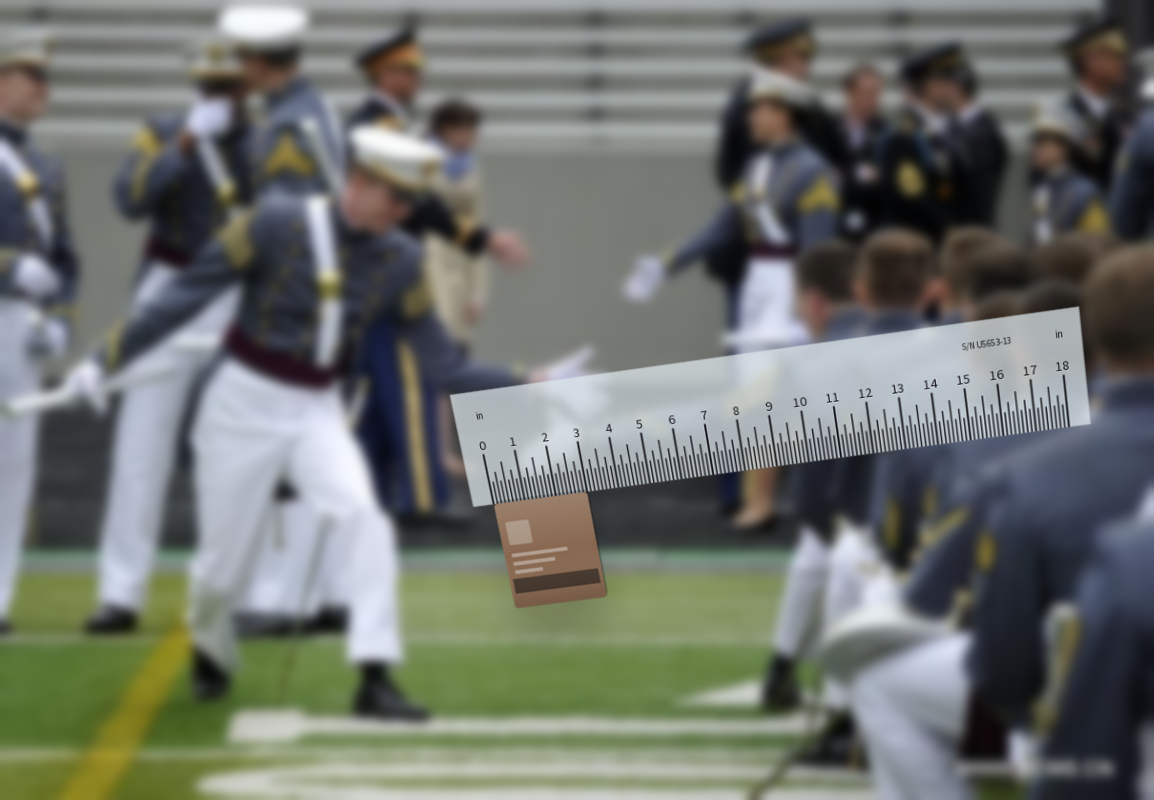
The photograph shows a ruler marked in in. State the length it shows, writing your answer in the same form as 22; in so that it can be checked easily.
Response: 3; in
